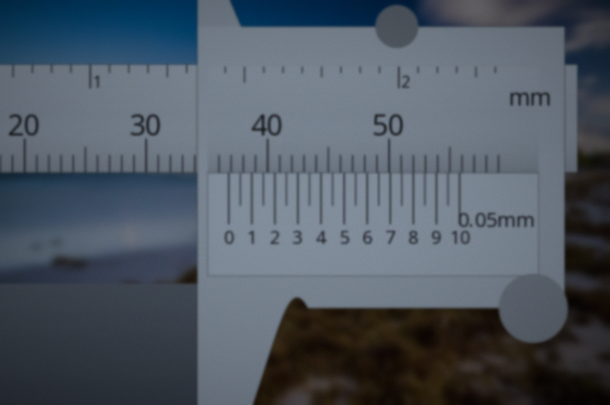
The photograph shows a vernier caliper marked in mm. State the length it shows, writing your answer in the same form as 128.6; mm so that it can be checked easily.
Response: 36.8; mm
